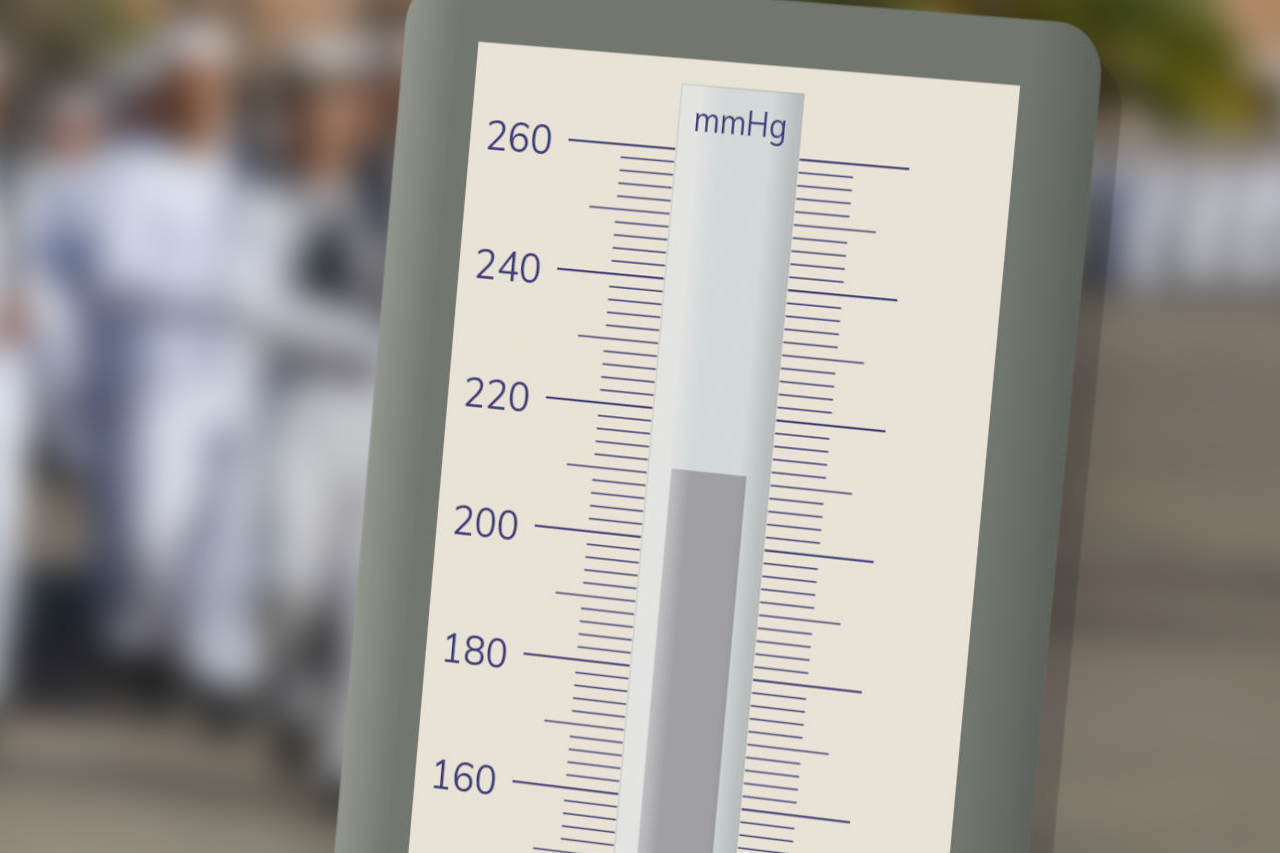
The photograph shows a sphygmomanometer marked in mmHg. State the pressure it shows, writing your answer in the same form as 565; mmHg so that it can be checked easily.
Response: 211; mmHg
